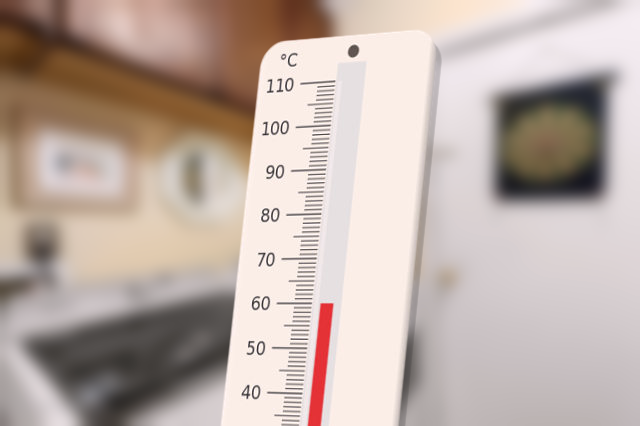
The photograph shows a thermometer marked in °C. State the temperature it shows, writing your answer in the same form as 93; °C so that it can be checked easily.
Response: 60; °C
